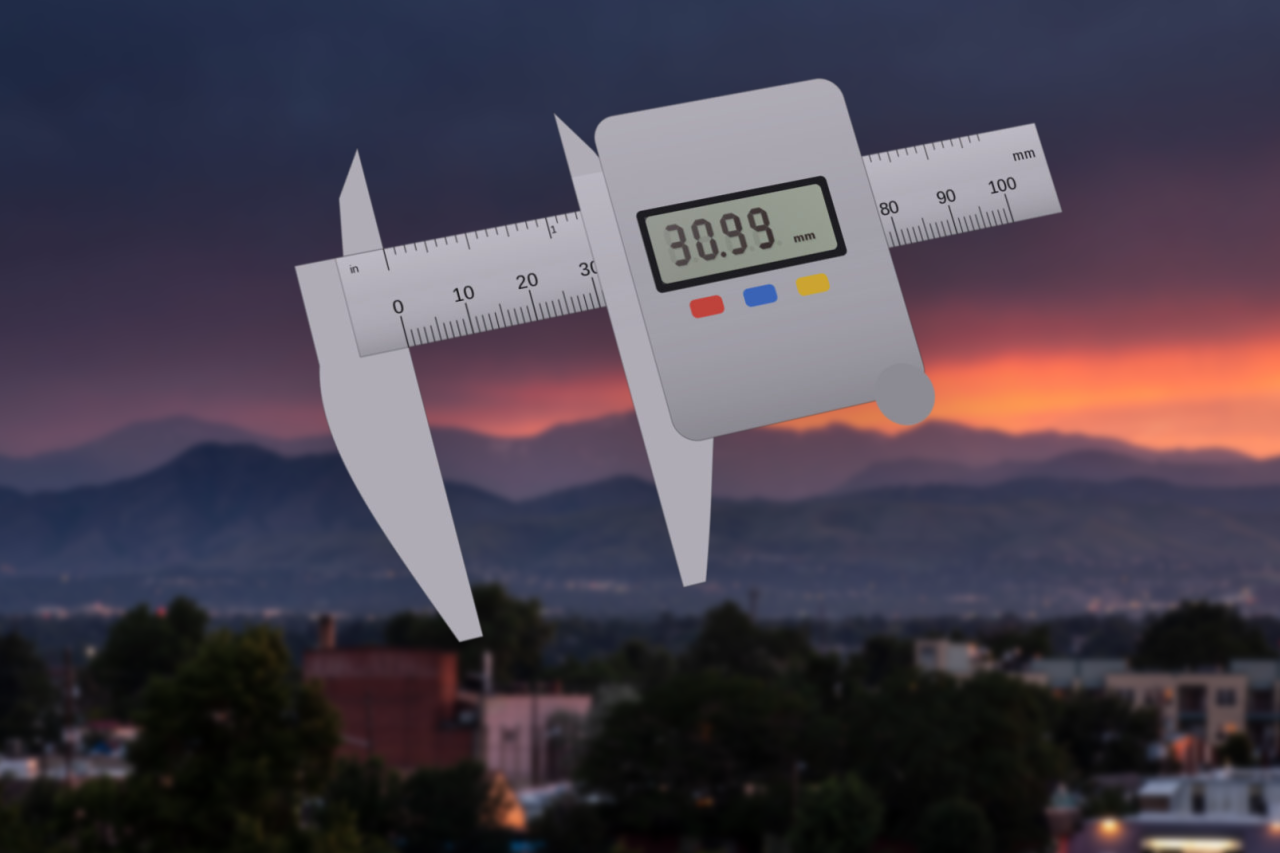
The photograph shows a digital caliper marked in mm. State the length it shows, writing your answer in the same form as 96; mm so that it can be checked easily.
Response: 30.99; mm
